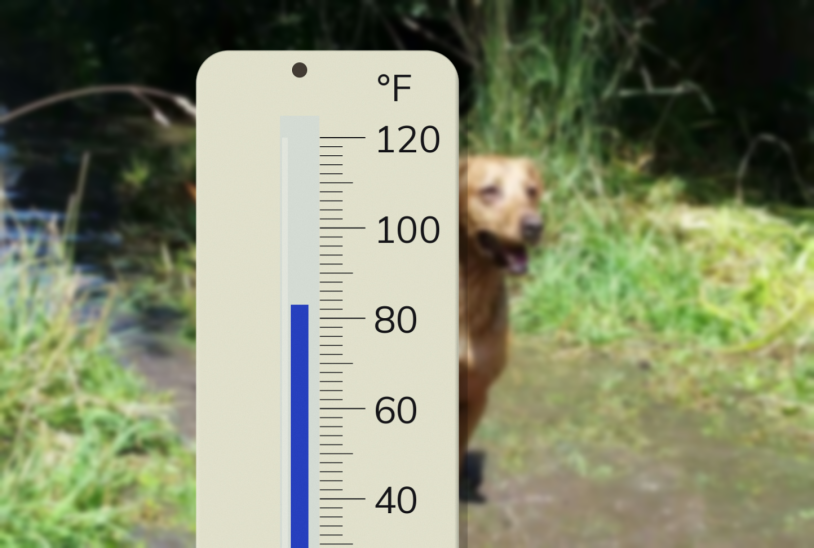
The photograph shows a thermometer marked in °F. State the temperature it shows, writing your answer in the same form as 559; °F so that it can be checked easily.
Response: 83; °F
